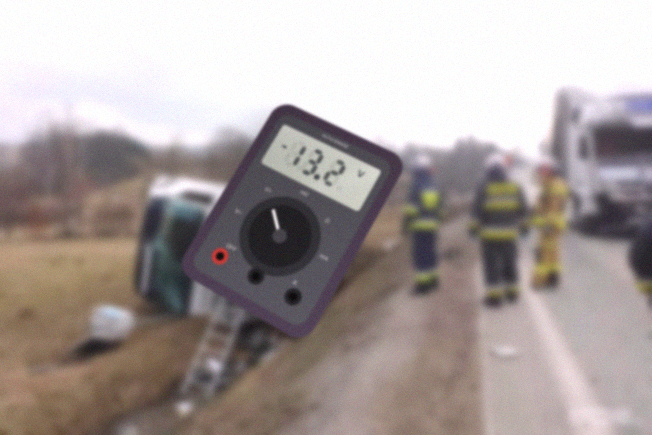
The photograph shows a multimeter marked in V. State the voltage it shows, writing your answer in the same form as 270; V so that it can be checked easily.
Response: -13.2; V
